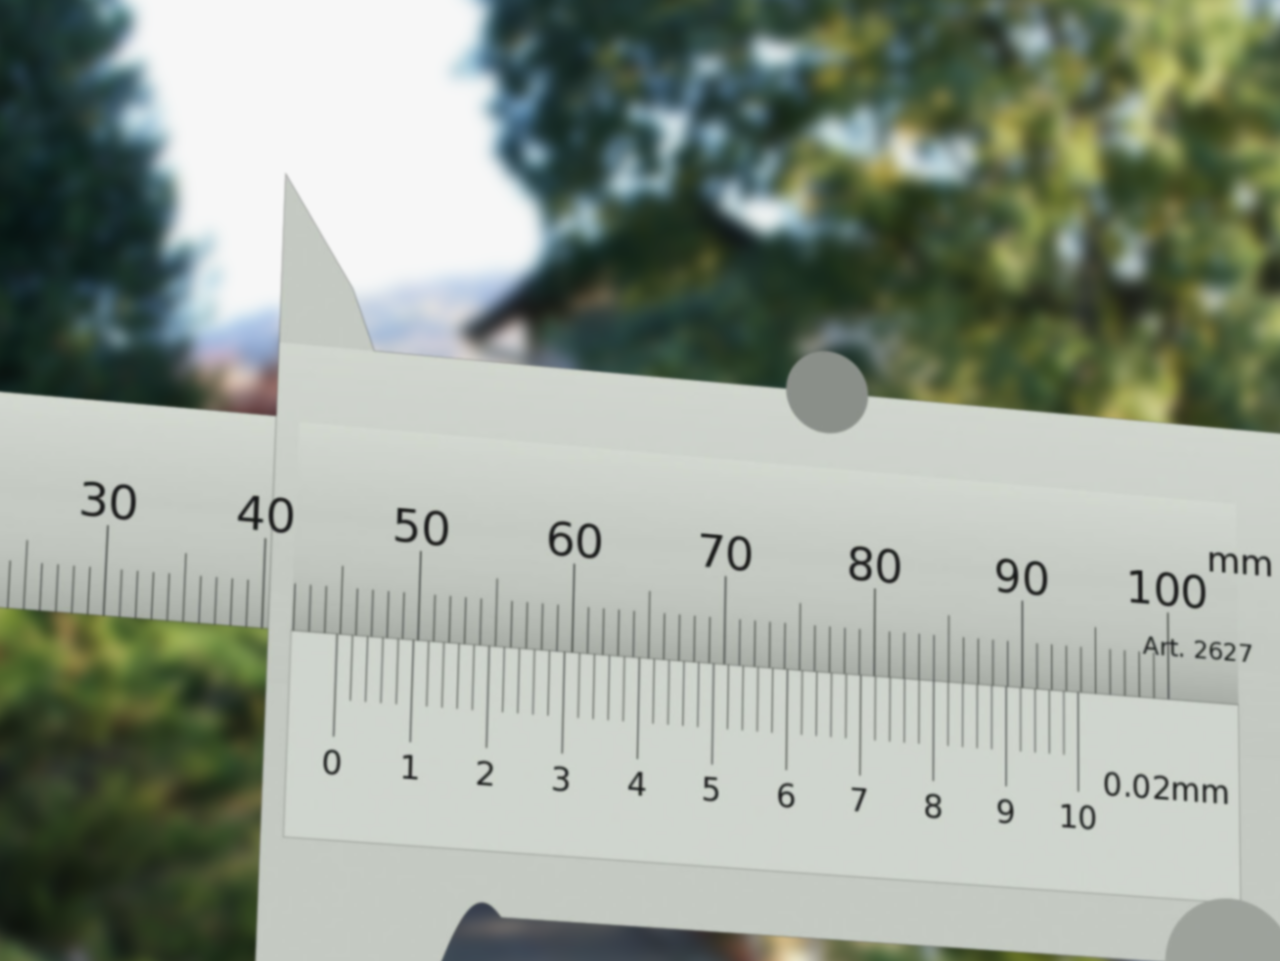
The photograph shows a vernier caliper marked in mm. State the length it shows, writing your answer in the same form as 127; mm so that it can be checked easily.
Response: 44.8; mm
